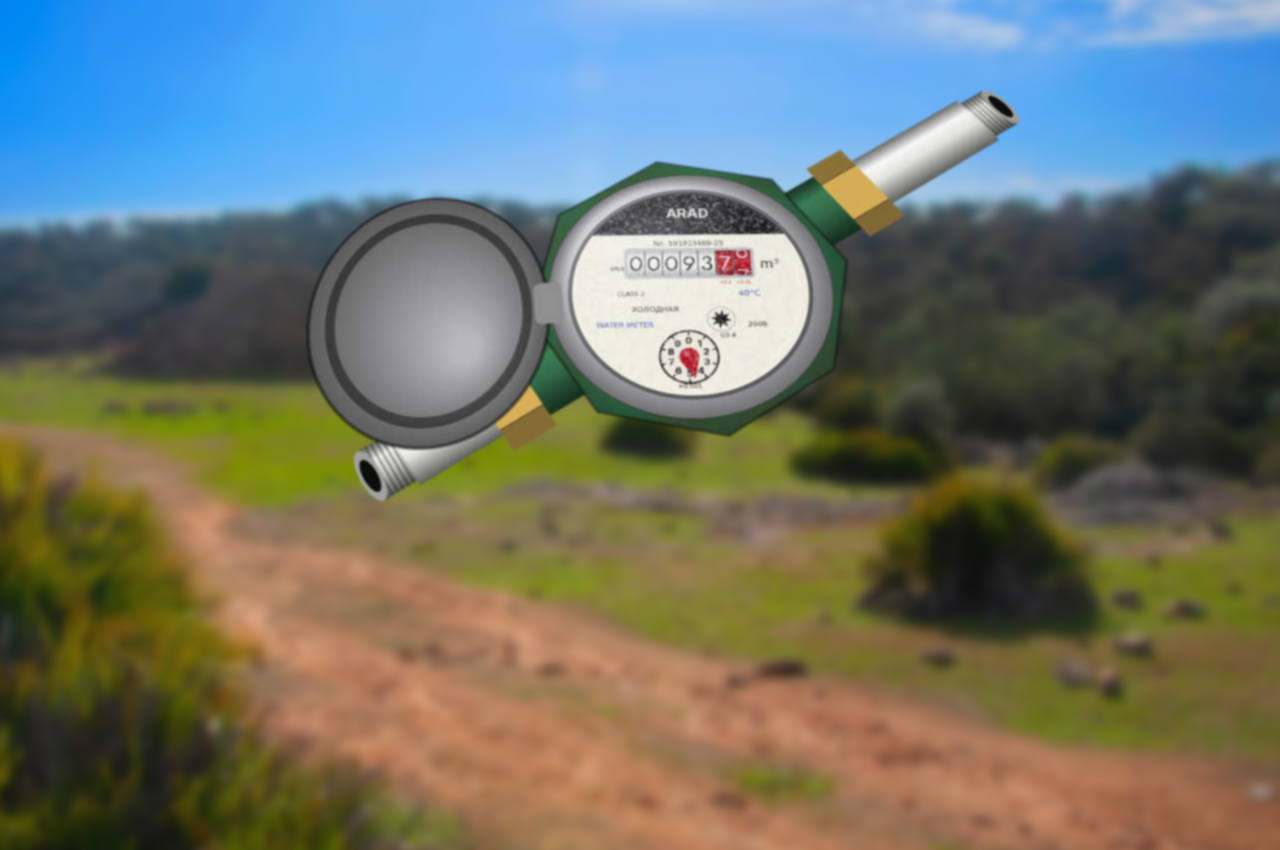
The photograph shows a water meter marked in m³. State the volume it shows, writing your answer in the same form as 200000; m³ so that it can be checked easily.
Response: 93.764; m³
